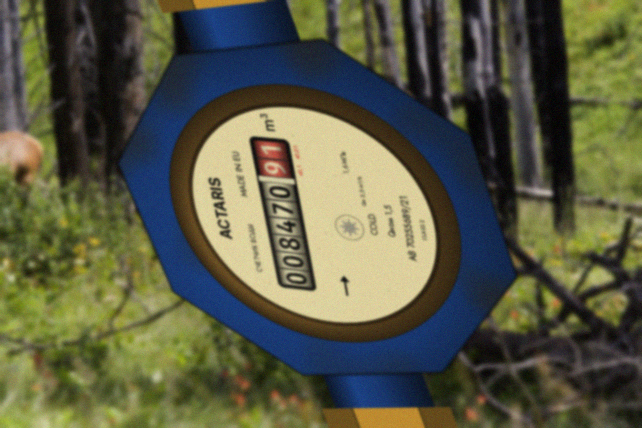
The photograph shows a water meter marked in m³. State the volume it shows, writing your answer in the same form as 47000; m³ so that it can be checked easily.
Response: 8470.91; m³
